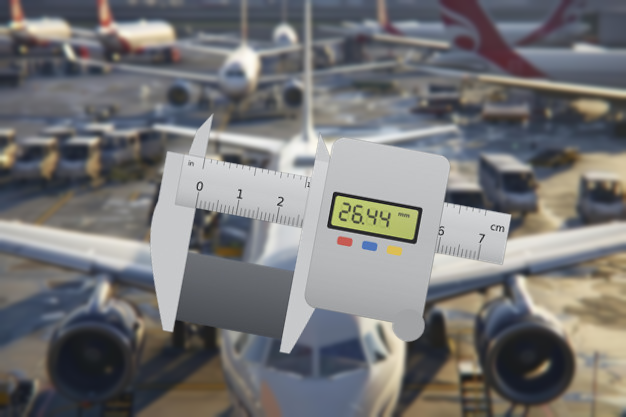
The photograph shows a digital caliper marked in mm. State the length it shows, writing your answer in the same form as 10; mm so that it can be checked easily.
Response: 26.44; mm
